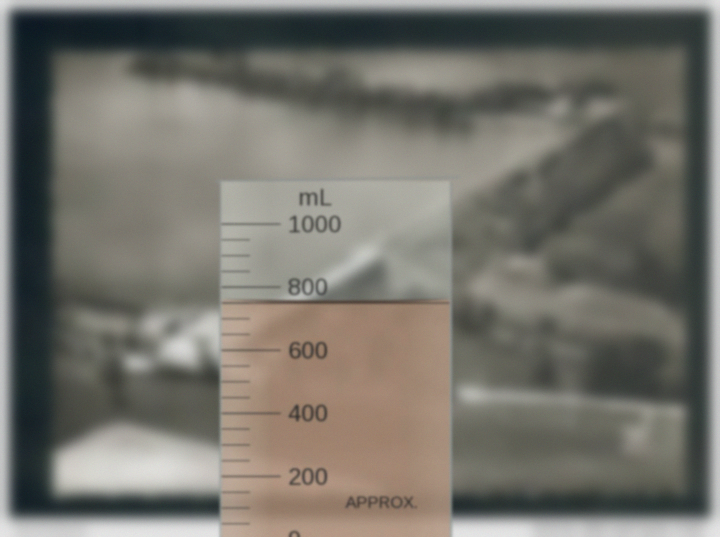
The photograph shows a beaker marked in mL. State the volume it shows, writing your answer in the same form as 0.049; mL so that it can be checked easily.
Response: 750; mL
